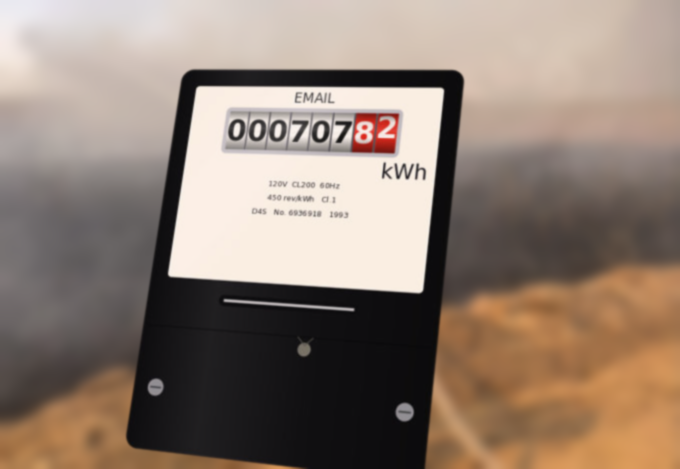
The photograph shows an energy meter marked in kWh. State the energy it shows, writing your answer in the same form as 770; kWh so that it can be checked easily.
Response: 707.82; kWh
